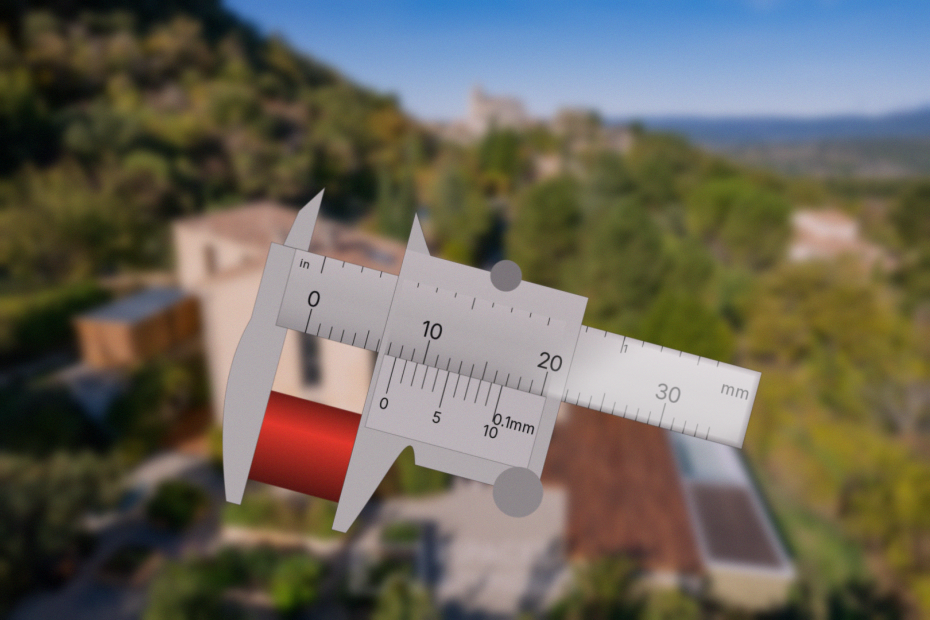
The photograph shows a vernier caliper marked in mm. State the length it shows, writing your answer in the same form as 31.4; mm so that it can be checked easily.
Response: 7.7; mm
